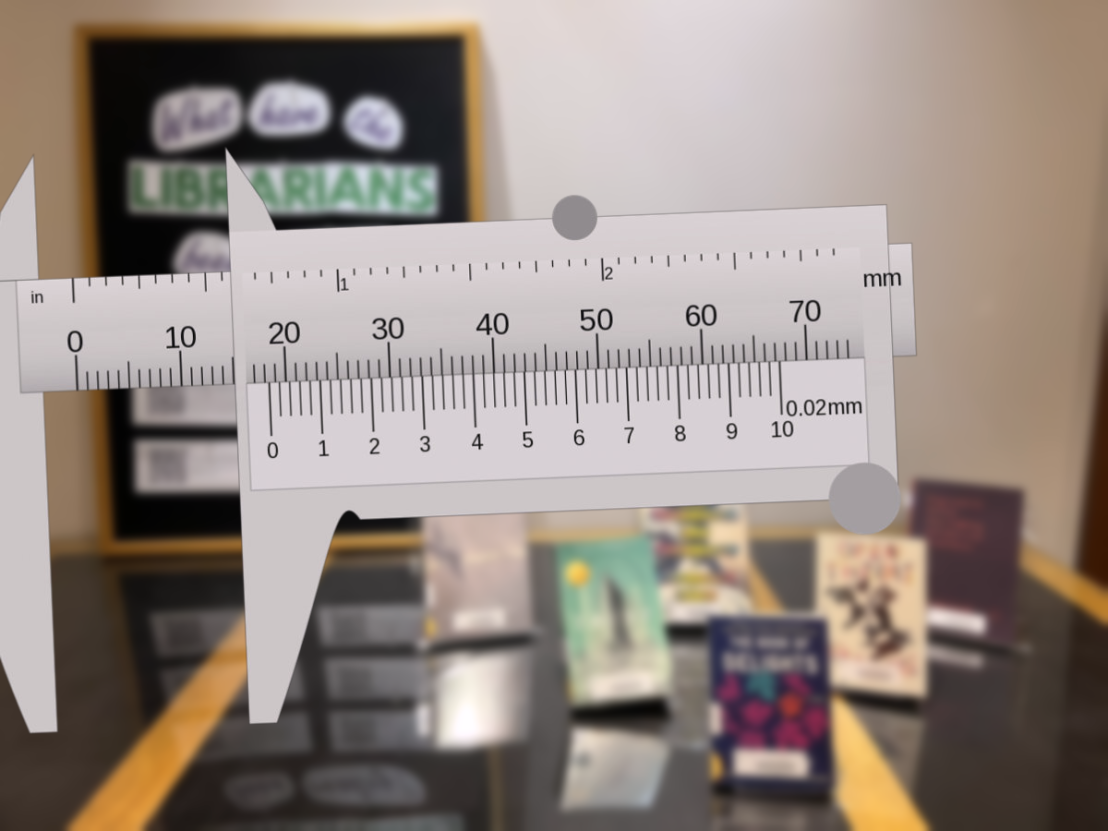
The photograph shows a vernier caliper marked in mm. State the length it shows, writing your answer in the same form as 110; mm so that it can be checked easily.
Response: 18.4; mm
